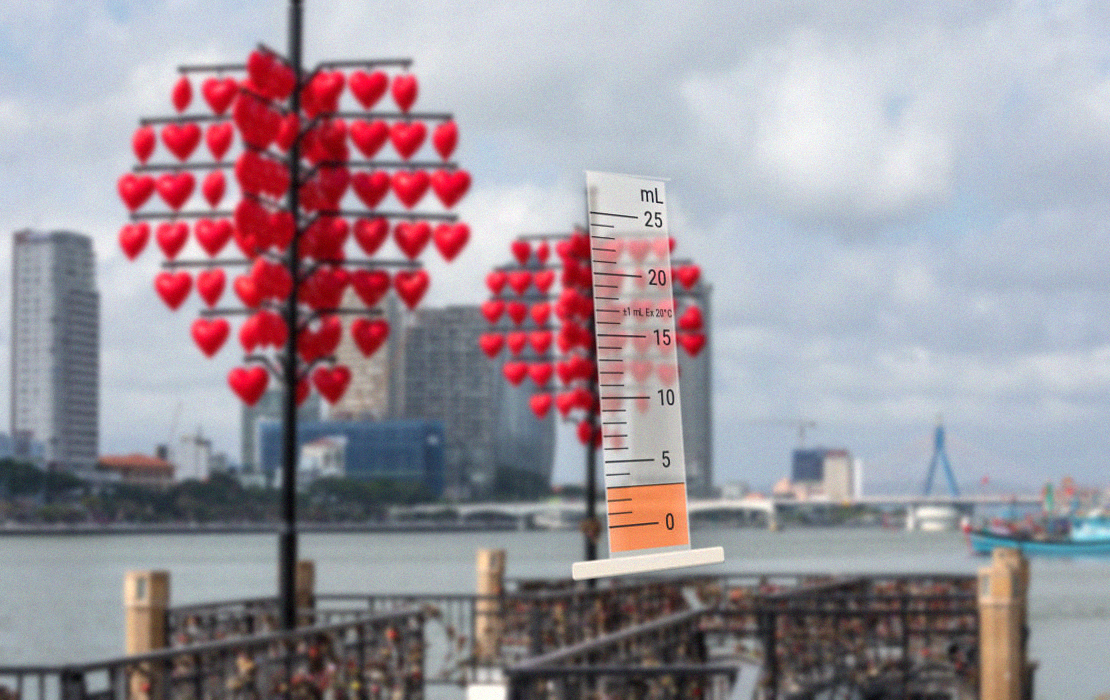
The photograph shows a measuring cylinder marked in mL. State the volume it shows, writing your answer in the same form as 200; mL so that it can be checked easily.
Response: 3; mL
